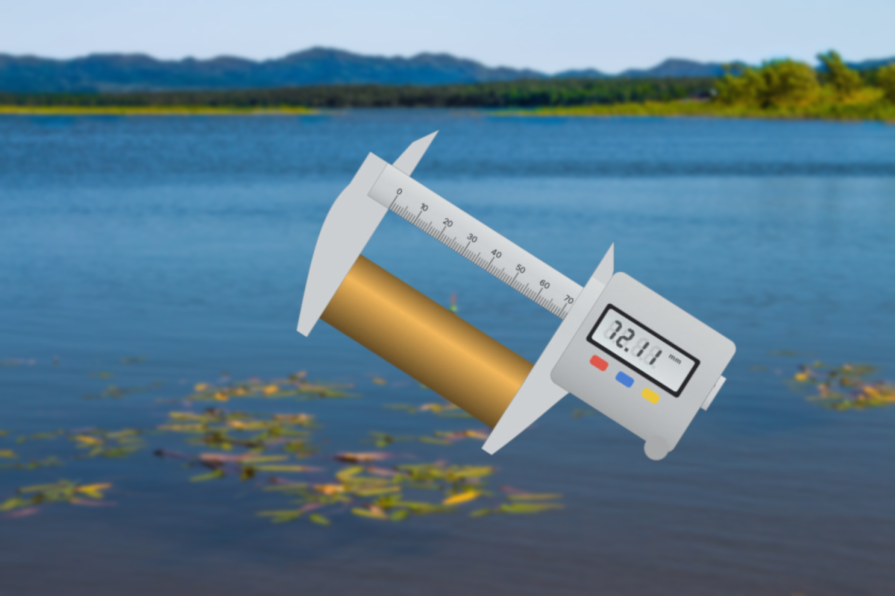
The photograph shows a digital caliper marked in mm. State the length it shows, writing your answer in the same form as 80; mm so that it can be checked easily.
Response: 72.11; mm
